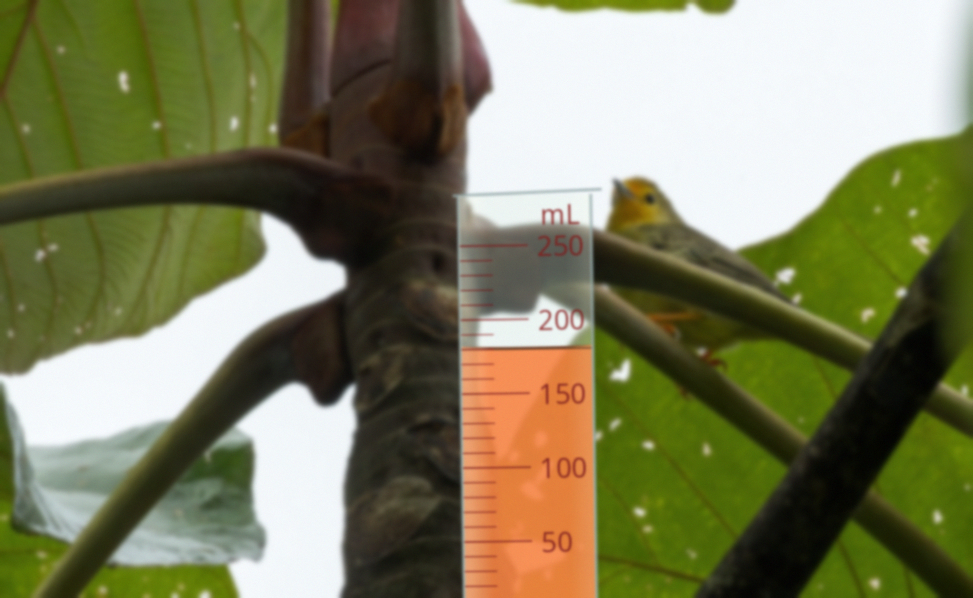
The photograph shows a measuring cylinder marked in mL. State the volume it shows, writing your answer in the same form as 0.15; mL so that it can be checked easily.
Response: 180; mL
